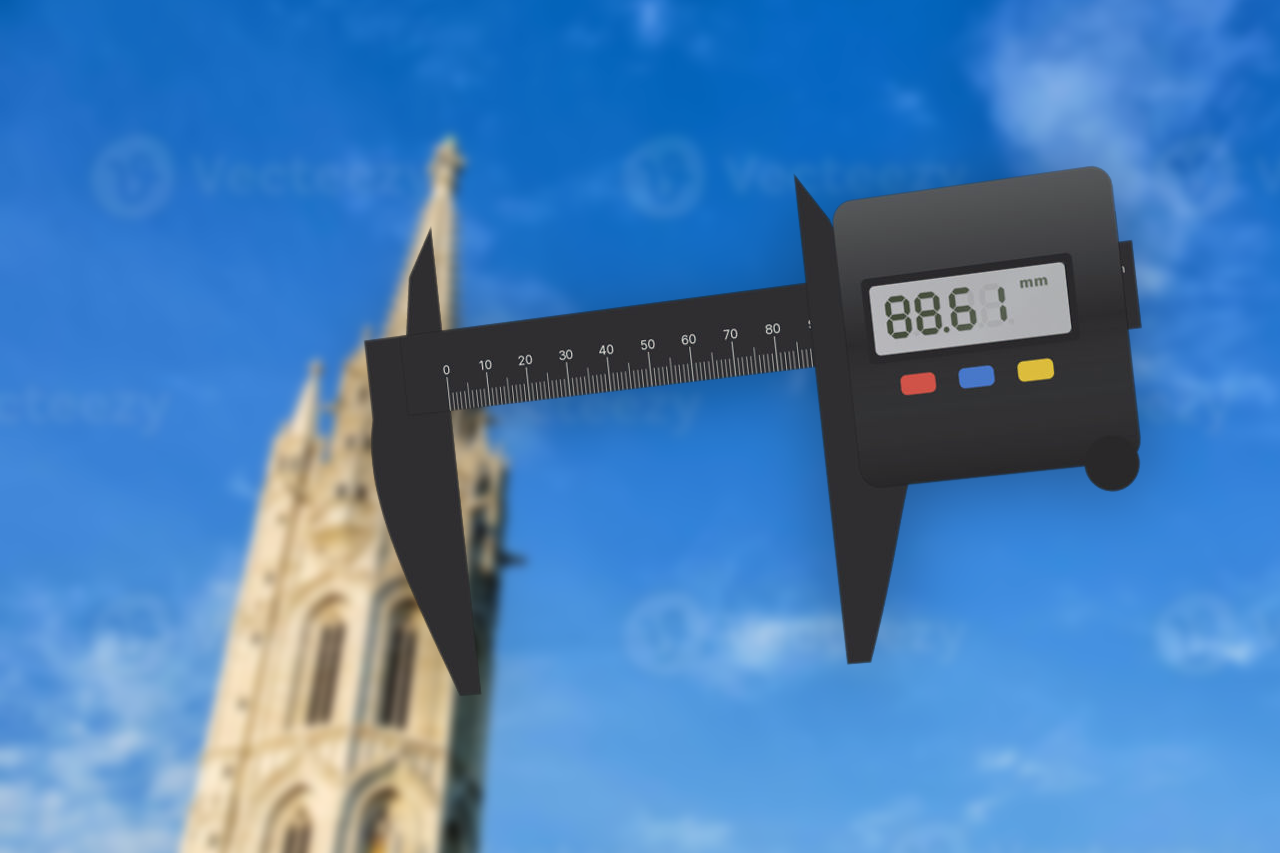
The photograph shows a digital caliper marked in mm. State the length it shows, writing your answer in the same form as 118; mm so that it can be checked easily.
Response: 88.61; mm
